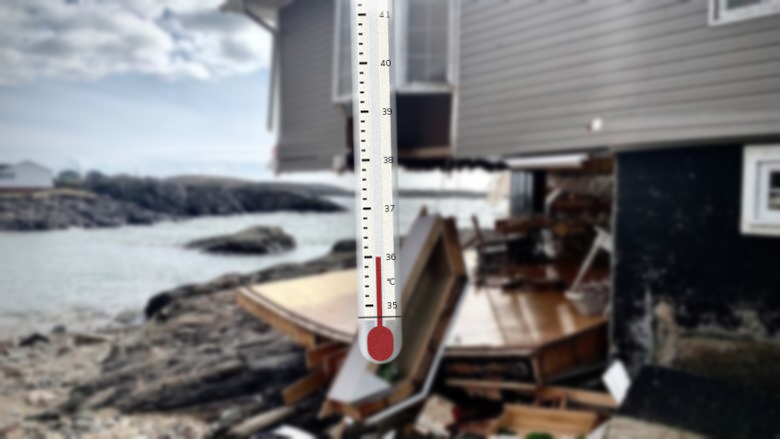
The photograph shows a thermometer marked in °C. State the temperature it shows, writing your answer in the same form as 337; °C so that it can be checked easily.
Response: 36; °C
